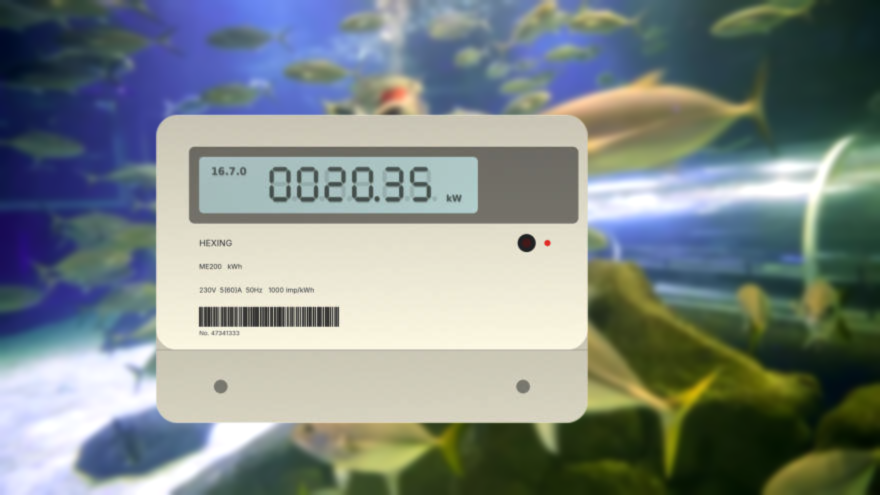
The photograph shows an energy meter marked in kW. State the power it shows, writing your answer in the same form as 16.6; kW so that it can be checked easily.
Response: 20.35; kW
